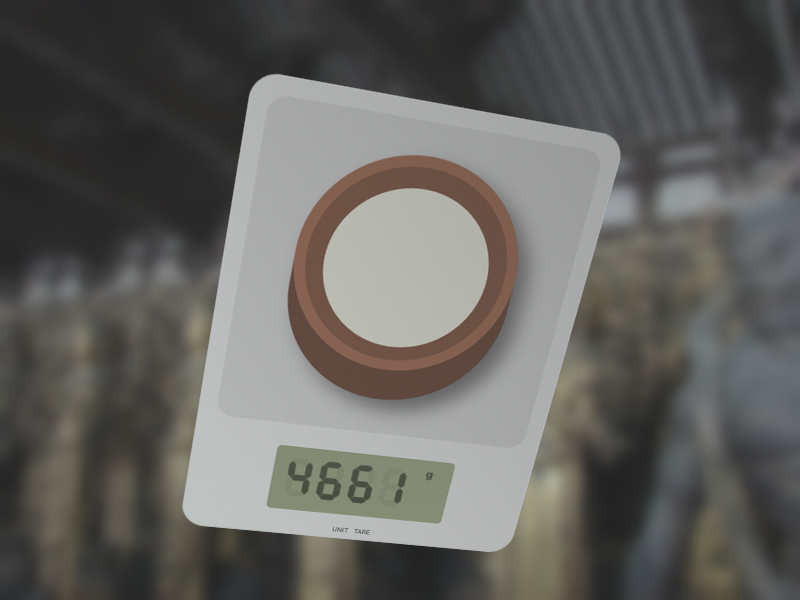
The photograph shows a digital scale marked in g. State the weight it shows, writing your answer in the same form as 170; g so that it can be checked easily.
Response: 4661; g
